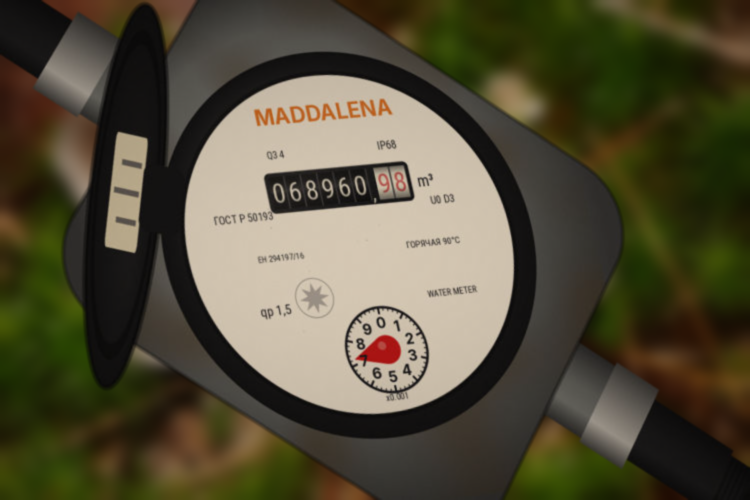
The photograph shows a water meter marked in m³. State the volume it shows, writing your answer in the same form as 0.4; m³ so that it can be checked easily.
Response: 68960.987; m³
